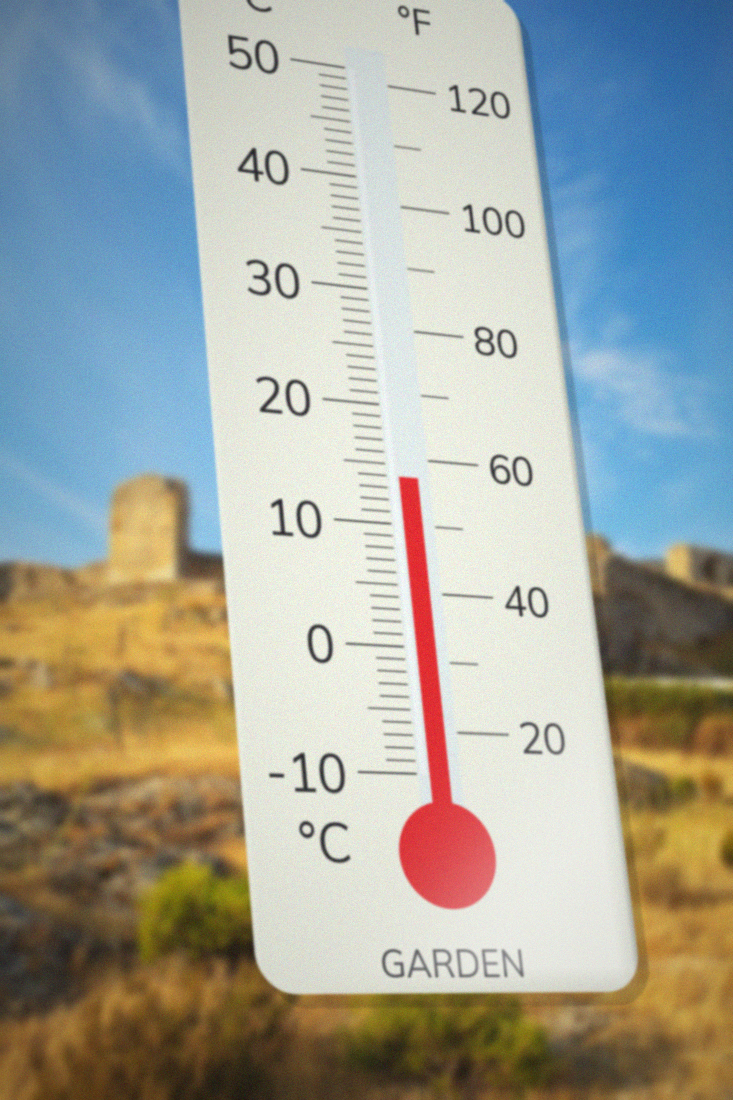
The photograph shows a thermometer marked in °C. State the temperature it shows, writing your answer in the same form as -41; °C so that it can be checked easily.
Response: 14; °C
